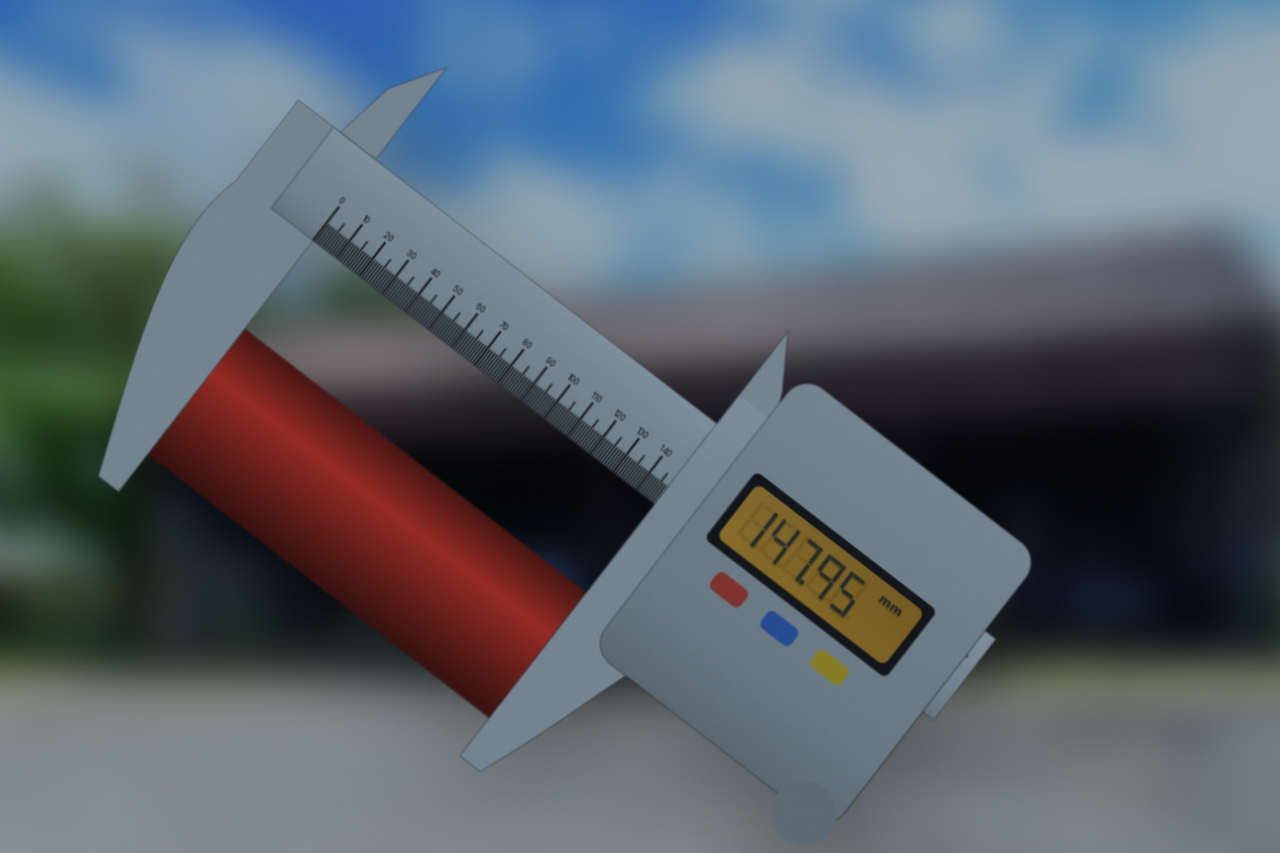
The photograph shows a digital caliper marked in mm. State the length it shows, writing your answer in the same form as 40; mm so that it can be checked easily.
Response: 147.95; mm
